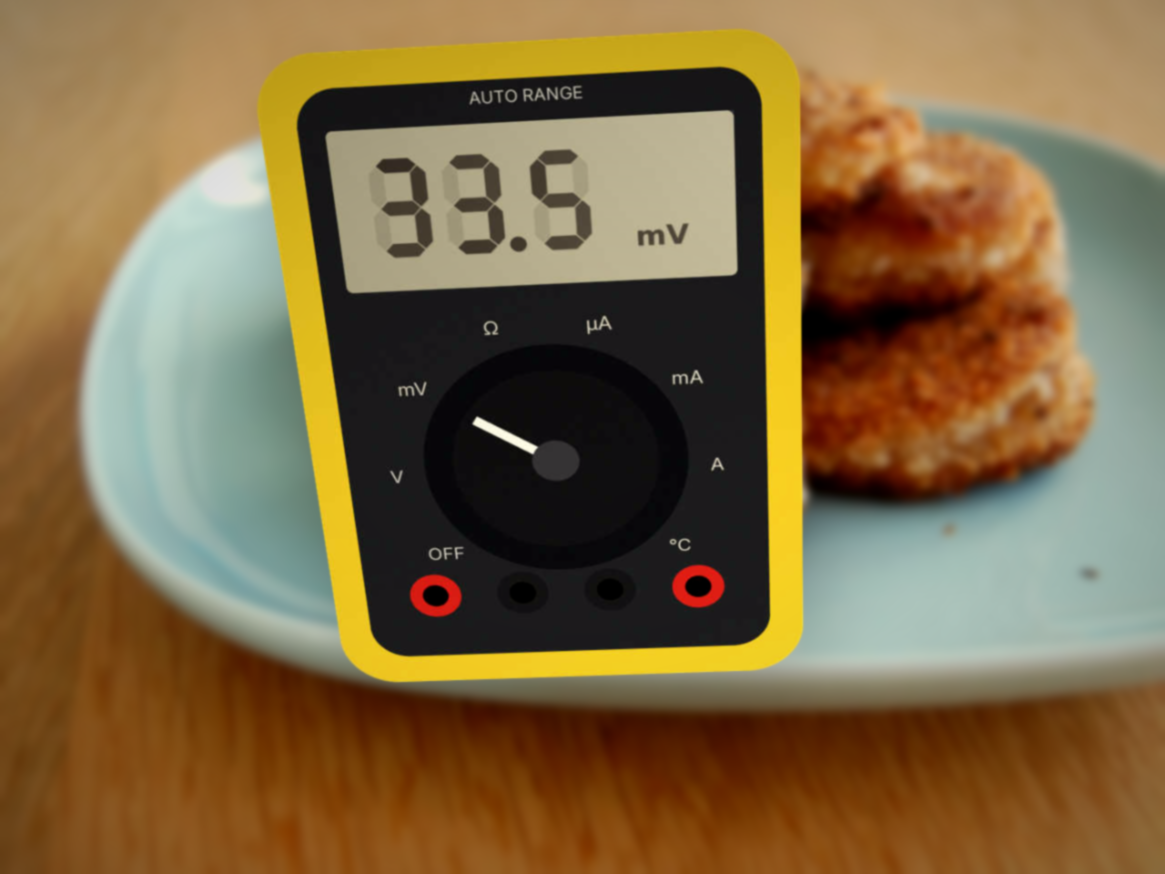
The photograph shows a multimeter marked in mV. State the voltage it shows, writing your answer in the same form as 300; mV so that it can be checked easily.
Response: 33.5; mV
